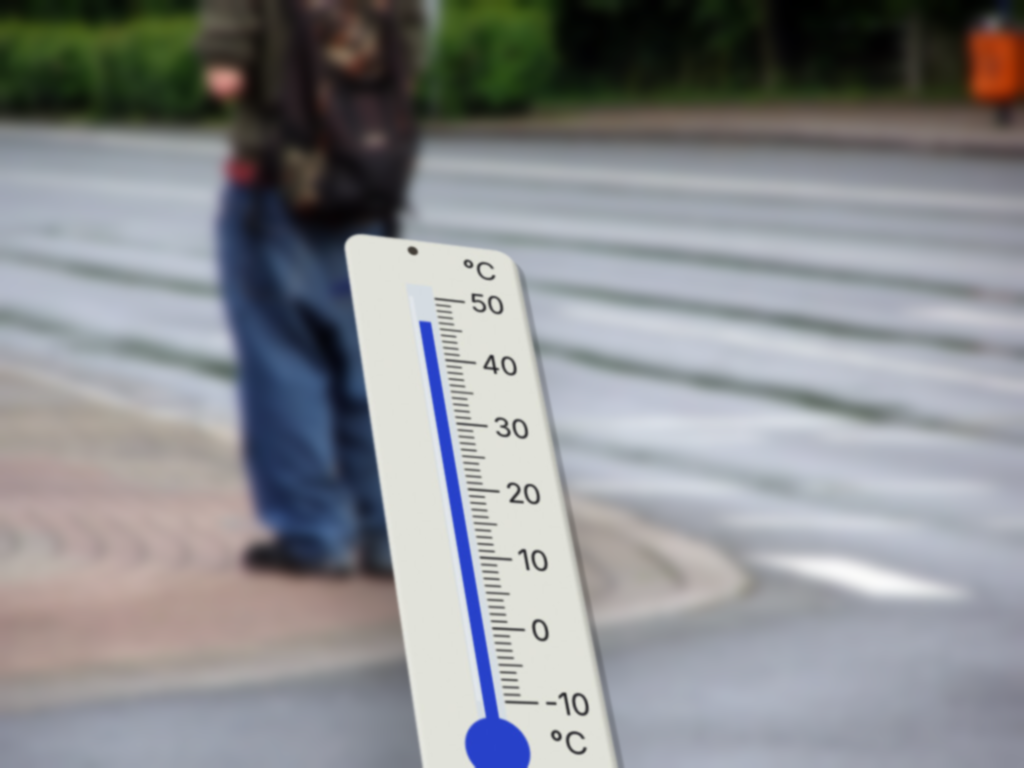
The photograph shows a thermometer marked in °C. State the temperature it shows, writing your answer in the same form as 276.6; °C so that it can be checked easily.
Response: 46; °C
